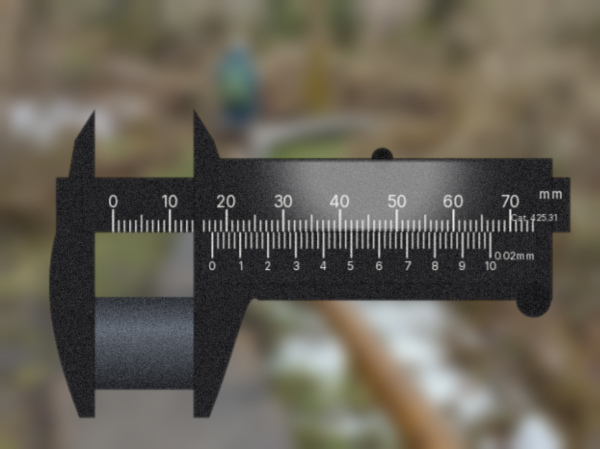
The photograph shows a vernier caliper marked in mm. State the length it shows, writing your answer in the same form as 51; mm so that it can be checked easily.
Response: 17.5; mm
